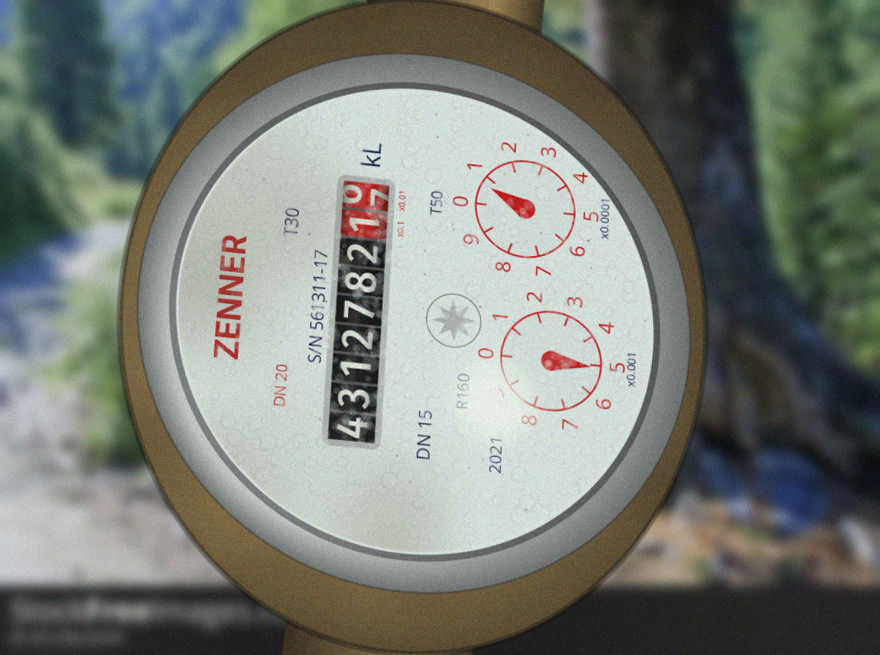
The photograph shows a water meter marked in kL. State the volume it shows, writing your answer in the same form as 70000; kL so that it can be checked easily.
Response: 4312782.1650; kL
